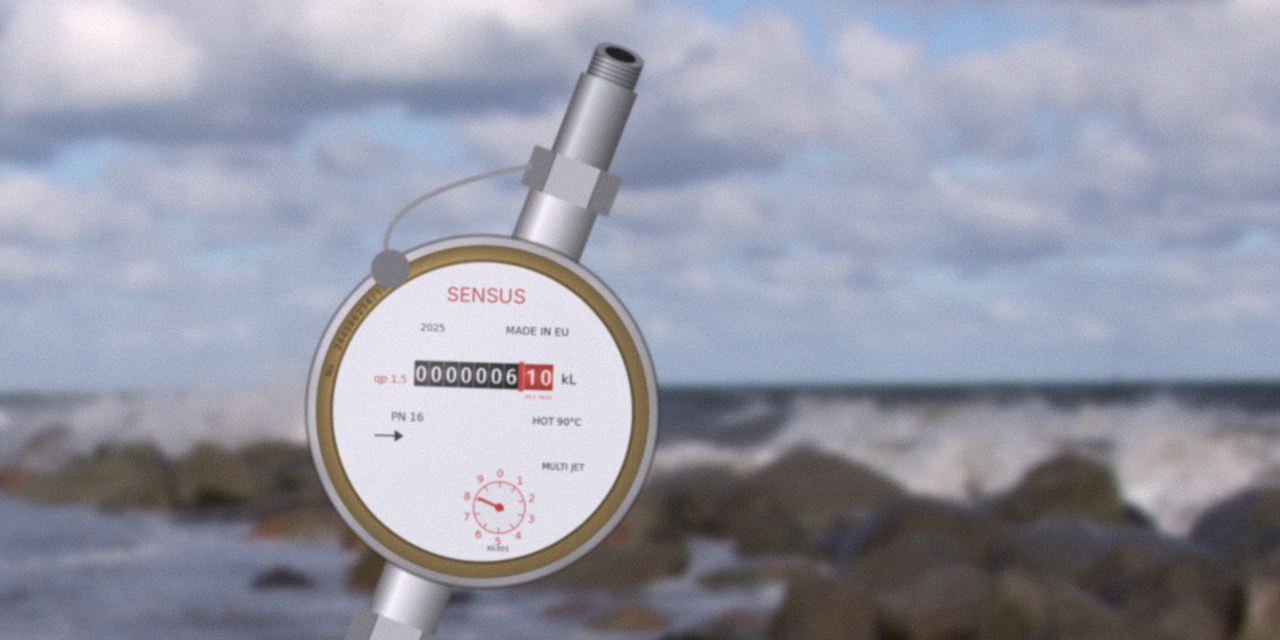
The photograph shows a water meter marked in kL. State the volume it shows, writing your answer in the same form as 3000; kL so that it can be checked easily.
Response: 6.108; kL
